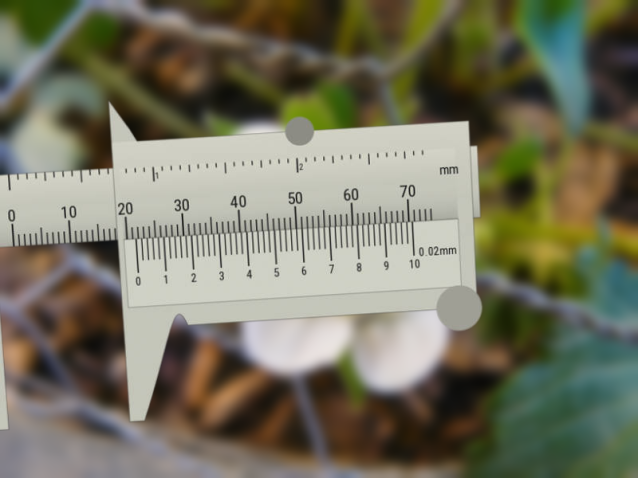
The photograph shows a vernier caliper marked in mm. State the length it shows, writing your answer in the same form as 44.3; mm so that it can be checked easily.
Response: 21.6; mm
